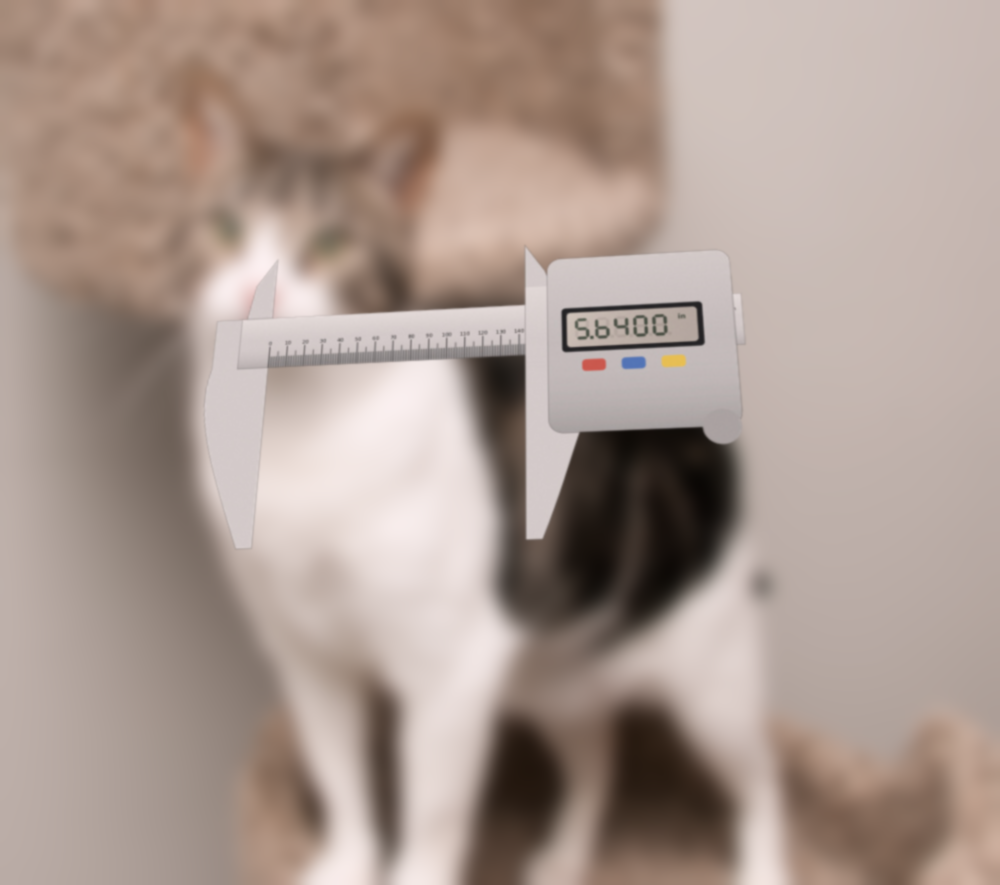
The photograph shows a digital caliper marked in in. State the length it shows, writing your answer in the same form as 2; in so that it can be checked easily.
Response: 5.6400; in
